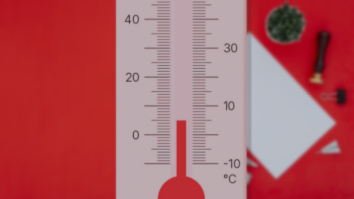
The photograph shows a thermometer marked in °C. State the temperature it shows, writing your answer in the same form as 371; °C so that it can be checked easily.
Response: 5; °C
